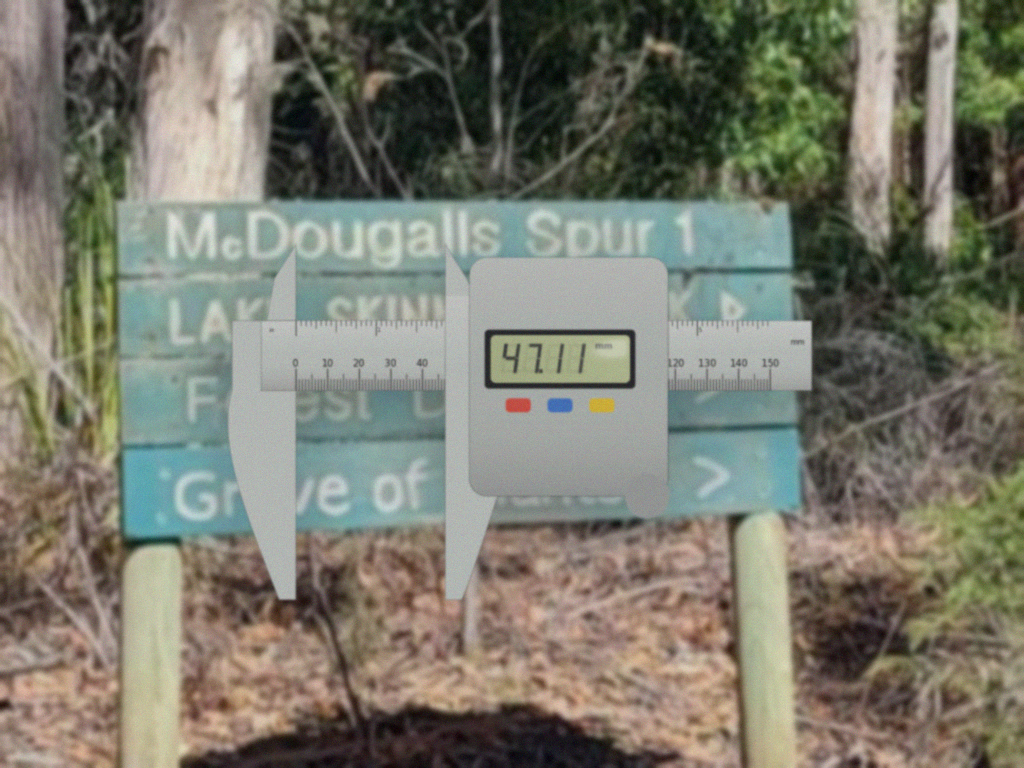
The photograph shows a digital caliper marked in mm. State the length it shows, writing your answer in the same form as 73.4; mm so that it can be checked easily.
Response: 47.11; mm
